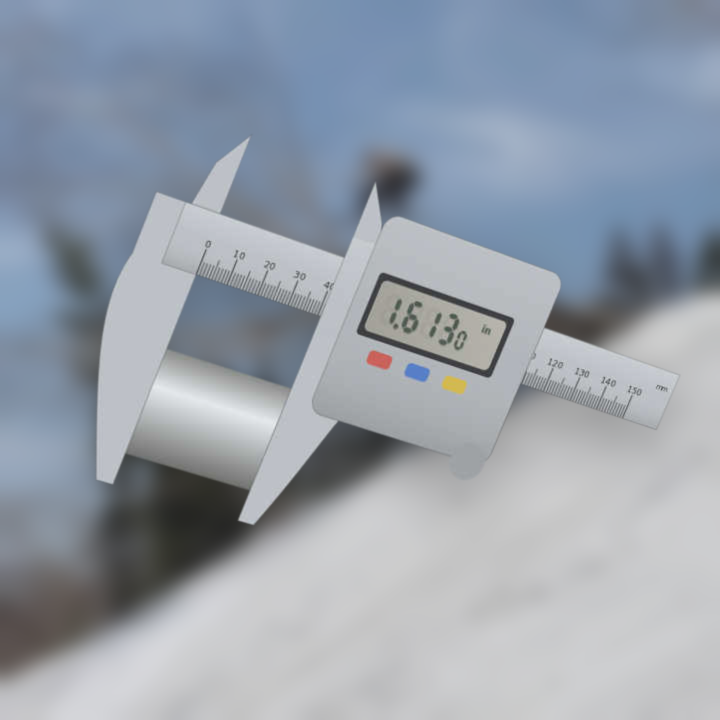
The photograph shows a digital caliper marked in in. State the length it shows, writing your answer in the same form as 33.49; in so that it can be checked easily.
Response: 1.6130; in
